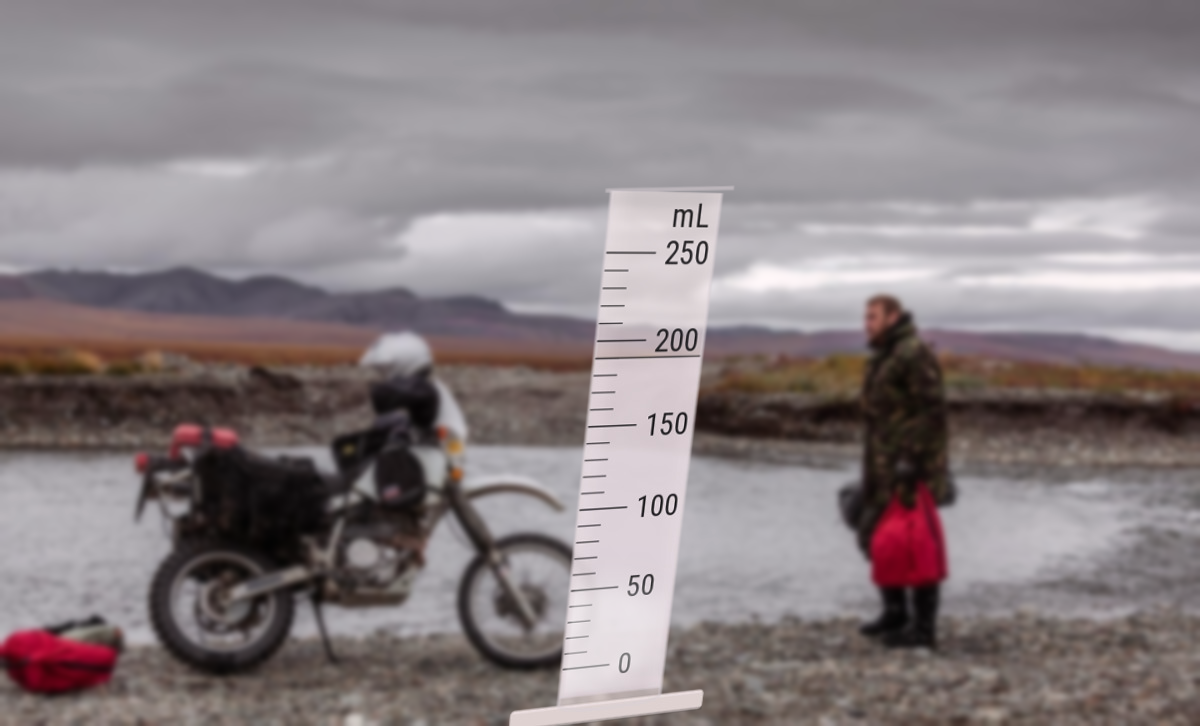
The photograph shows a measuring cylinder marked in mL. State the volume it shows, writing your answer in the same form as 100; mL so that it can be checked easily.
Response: 190; mL
